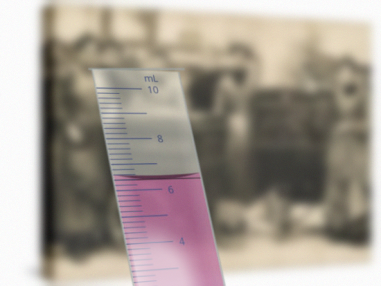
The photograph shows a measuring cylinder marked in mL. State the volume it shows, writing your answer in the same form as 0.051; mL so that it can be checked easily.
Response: 6.4; mL
